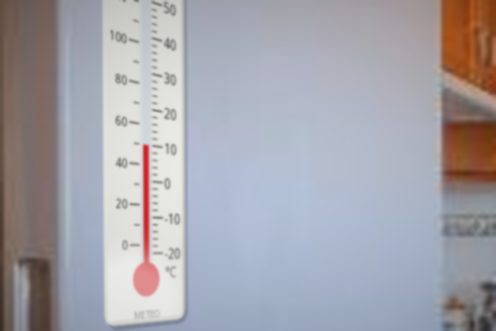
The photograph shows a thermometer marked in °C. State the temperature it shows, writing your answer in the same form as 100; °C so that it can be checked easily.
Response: 10; °C
